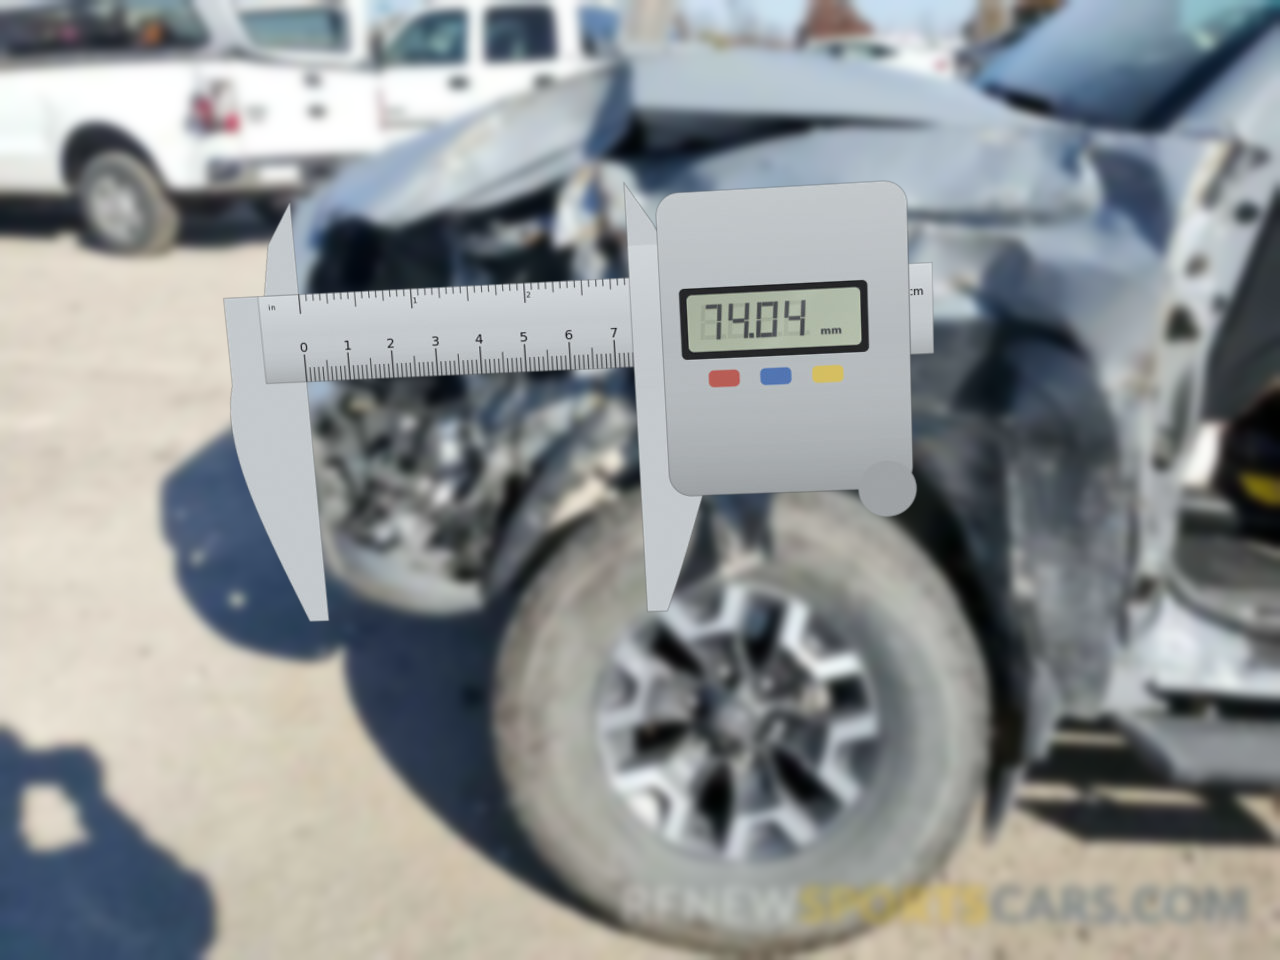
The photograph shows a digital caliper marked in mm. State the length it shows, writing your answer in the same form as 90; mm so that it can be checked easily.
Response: 74.04; mm
